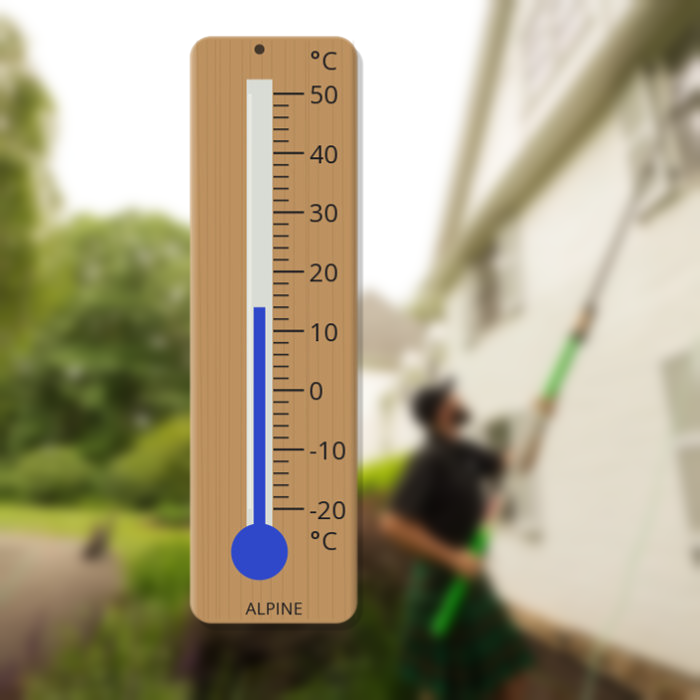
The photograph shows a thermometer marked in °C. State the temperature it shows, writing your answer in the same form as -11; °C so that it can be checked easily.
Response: 14; °C
